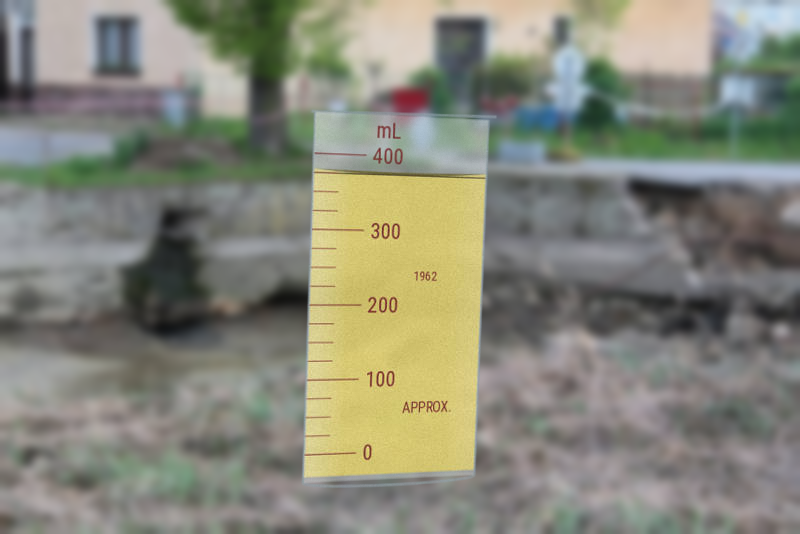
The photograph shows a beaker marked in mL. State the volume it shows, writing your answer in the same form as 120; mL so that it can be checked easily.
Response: 375; mL
